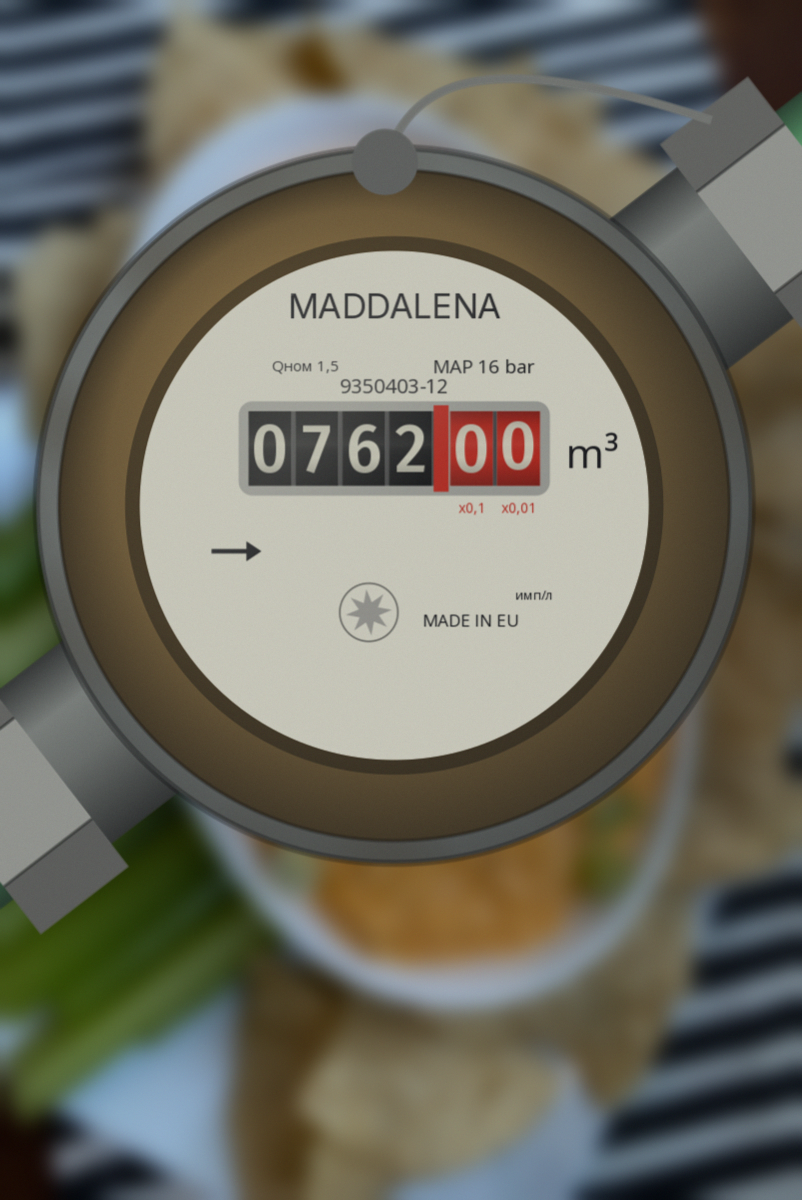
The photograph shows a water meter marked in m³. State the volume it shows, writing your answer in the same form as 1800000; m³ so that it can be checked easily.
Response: 762.00; m³
